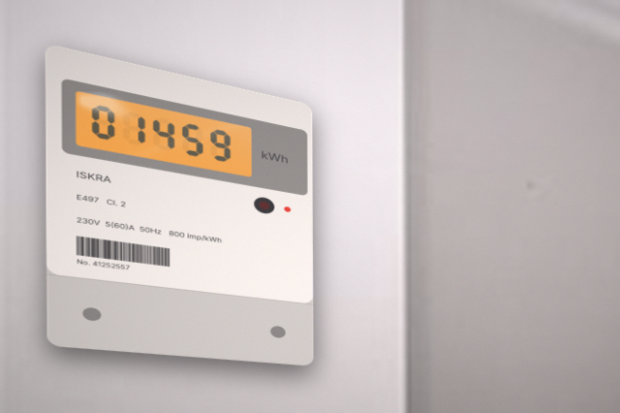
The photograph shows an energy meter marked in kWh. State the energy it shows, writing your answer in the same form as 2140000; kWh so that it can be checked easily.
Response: 1459; kWh
